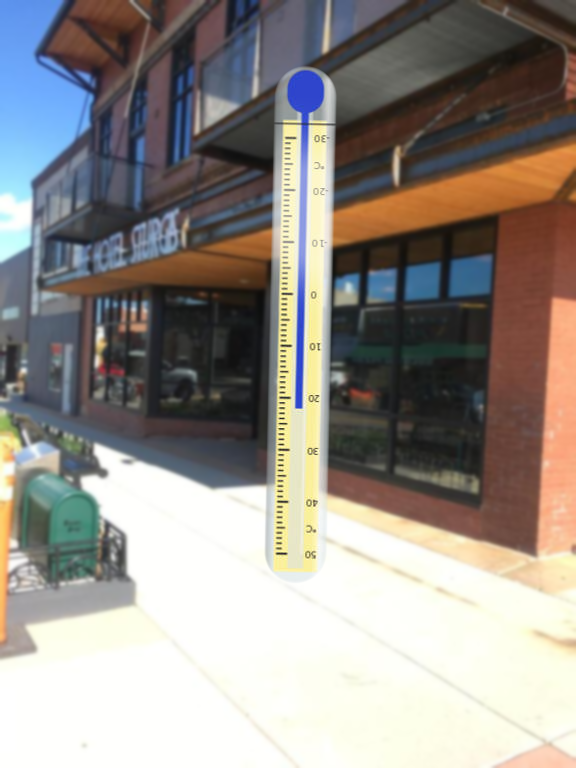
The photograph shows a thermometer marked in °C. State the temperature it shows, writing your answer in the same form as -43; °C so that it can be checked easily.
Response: 22; °C
